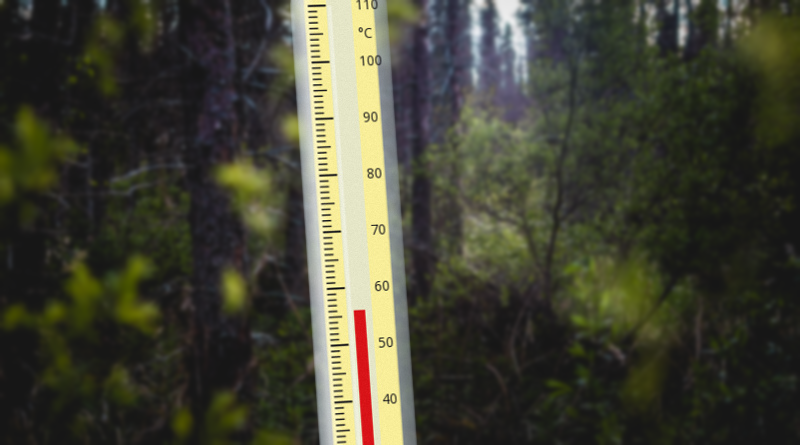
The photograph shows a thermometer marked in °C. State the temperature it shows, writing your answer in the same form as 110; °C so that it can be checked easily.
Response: 56; °C
